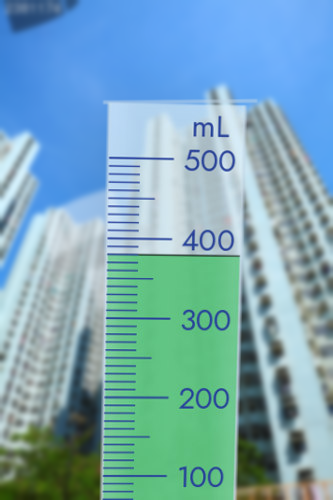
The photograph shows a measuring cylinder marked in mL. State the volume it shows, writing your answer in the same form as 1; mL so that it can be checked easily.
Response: 380; mL
